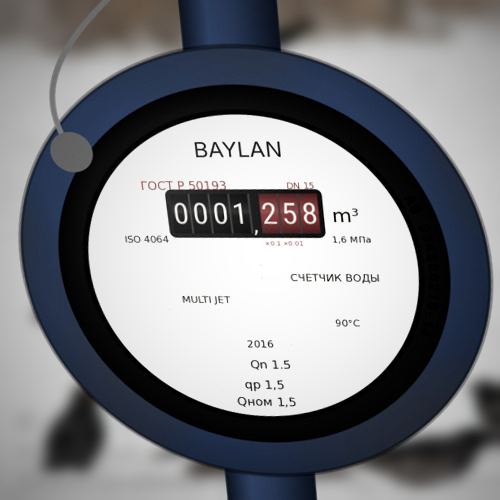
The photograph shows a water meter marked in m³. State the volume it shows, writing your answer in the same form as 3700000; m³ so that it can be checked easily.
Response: 1.258; m³
